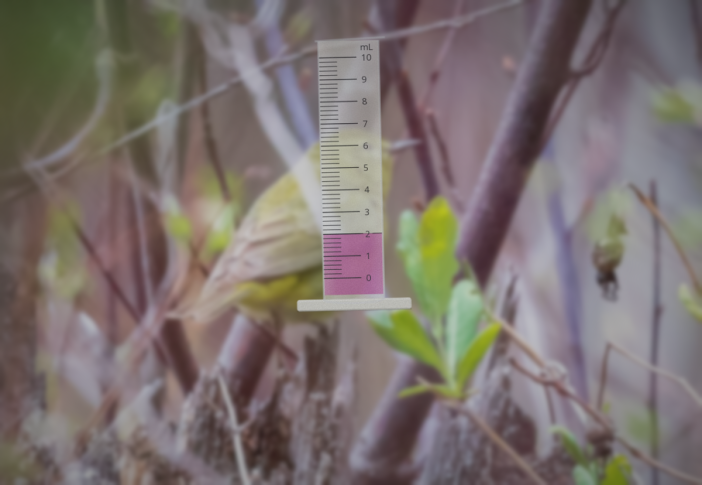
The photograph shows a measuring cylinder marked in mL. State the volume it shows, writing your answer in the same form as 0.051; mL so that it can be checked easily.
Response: 2; mL
